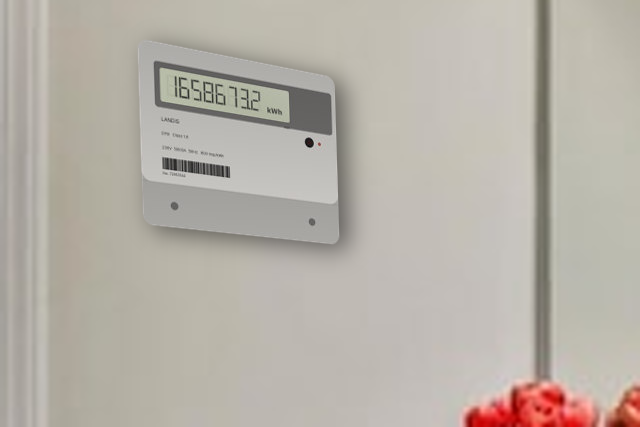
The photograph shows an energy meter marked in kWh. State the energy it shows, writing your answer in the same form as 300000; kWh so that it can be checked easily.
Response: 1658673.2; kWh
